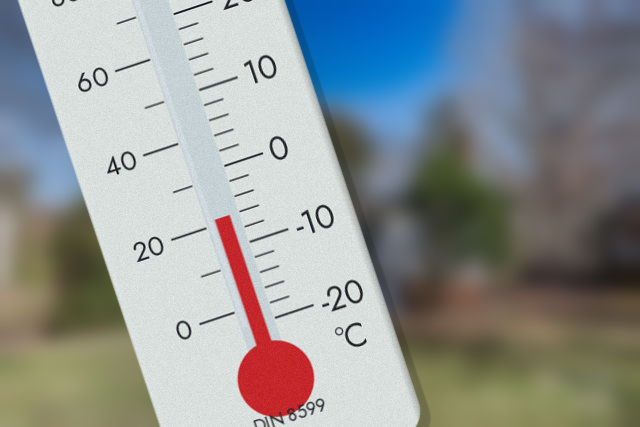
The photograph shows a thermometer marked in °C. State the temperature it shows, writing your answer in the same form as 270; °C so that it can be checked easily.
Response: -6; °C
